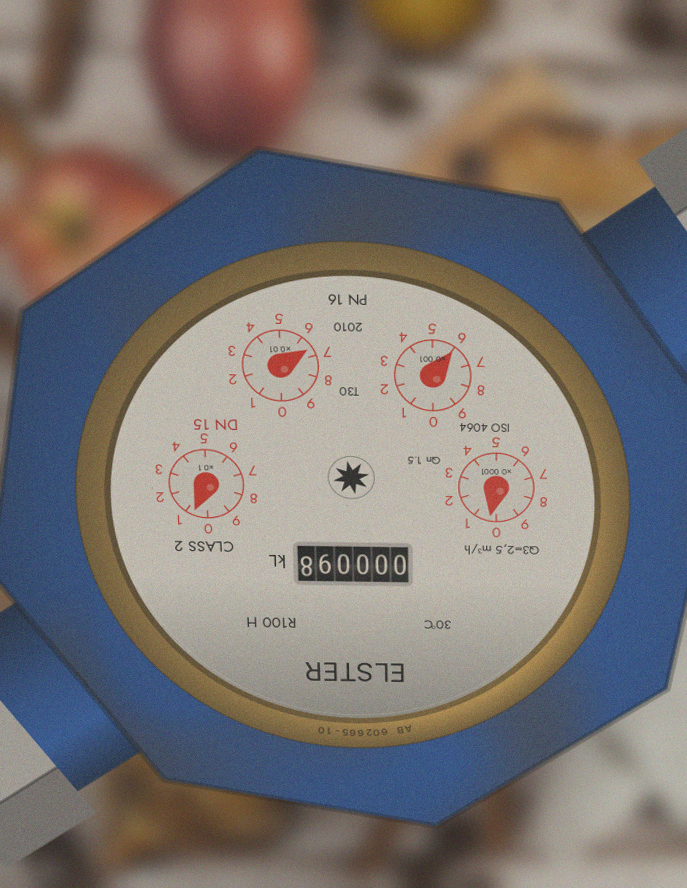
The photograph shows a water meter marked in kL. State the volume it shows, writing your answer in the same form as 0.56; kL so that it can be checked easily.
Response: 98.0660; kL
